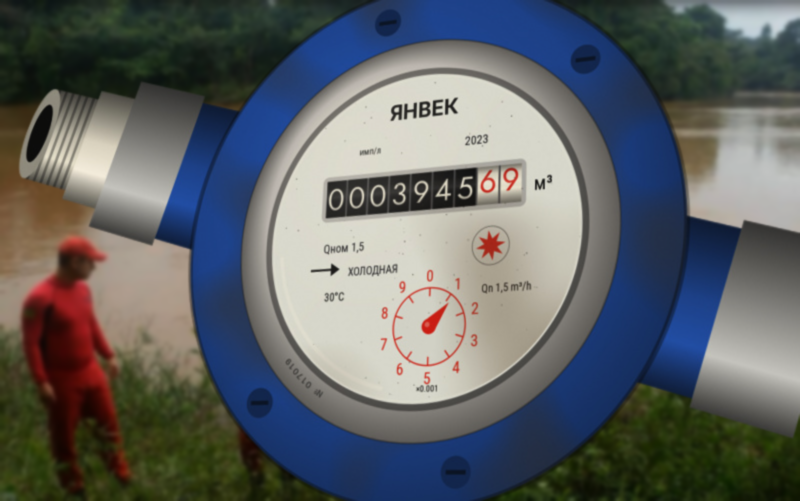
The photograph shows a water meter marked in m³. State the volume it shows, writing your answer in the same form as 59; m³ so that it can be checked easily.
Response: 3945.691; m³
